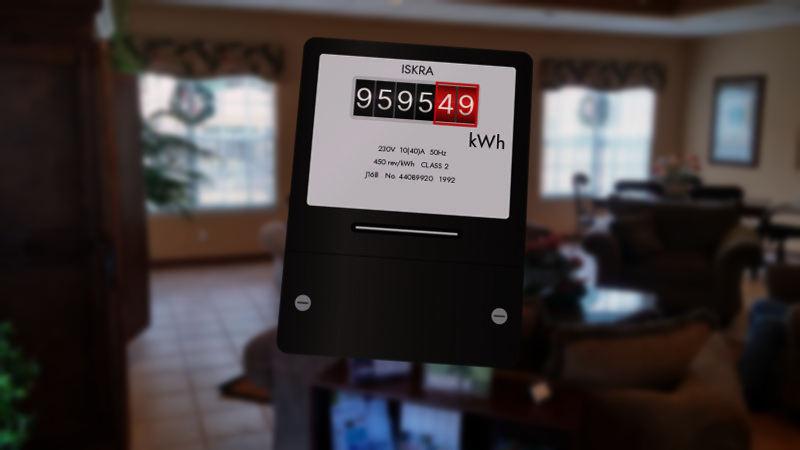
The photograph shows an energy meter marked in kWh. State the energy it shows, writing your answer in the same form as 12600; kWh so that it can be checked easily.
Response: 9595.49; kWh
